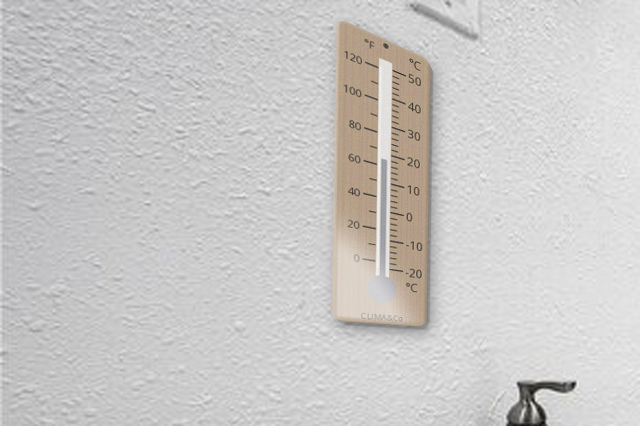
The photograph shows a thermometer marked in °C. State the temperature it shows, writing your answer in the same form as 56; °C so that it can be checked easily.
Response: 18; °C
